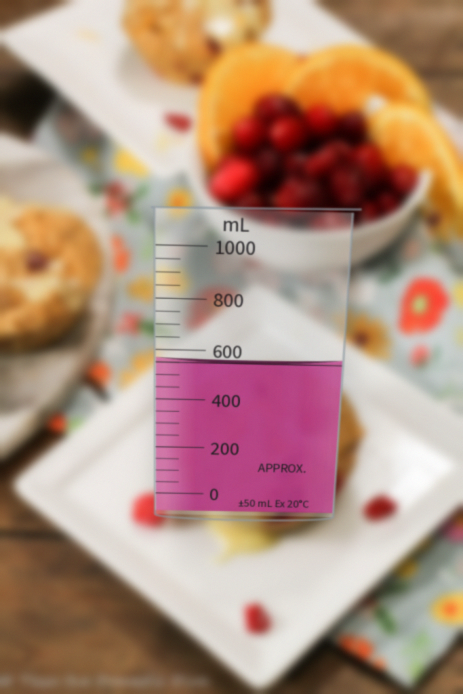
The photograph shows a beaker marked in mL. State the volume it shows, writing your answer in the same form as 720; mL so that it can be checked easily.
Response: 550; mL
